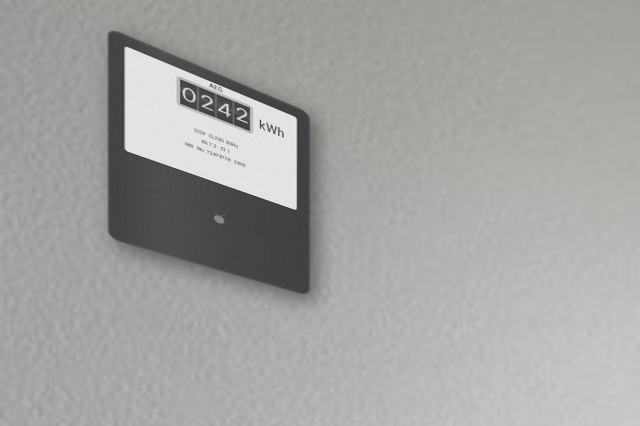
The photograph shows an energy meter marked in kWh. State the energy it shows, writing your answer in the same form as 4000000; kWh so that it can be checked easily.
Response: 242; kWh
